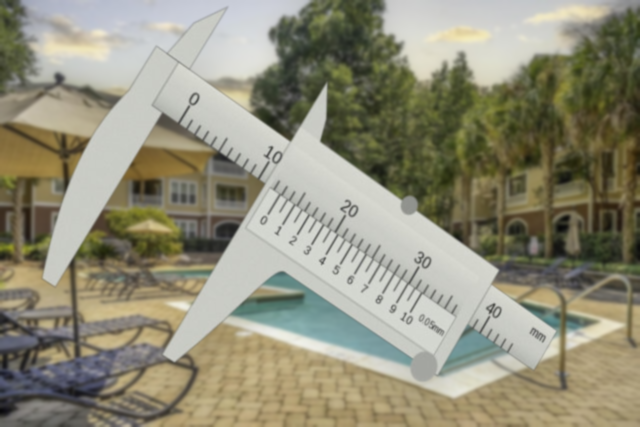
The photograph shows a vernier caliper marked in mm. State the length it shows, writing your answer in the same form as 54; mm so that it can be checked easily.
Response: 12.8; mm
